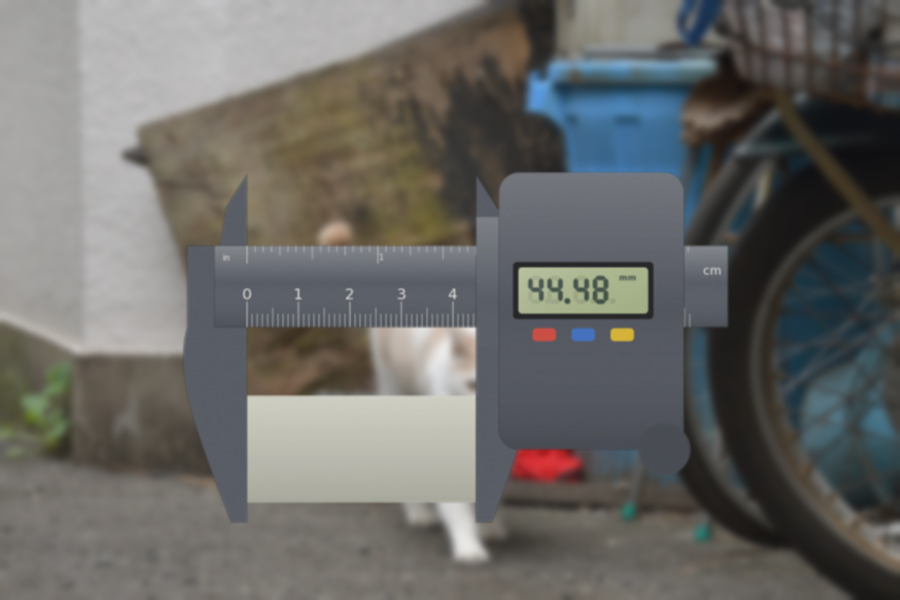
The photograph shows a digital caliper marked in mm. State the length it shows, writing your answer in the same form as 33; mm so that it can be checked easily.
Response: 44.48; mm
